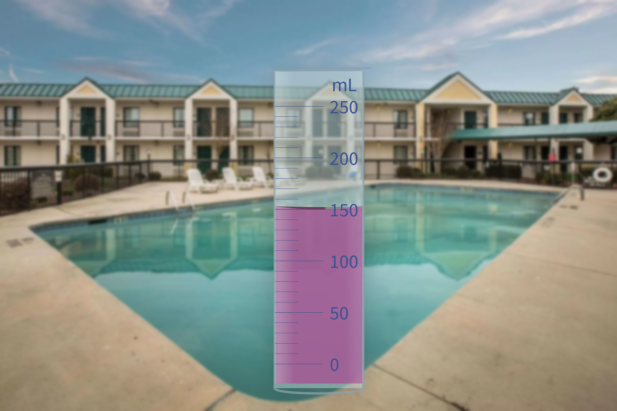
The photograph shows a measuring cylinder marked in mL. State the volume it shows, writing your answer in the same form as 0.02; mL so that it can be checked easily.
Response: 150; mL
